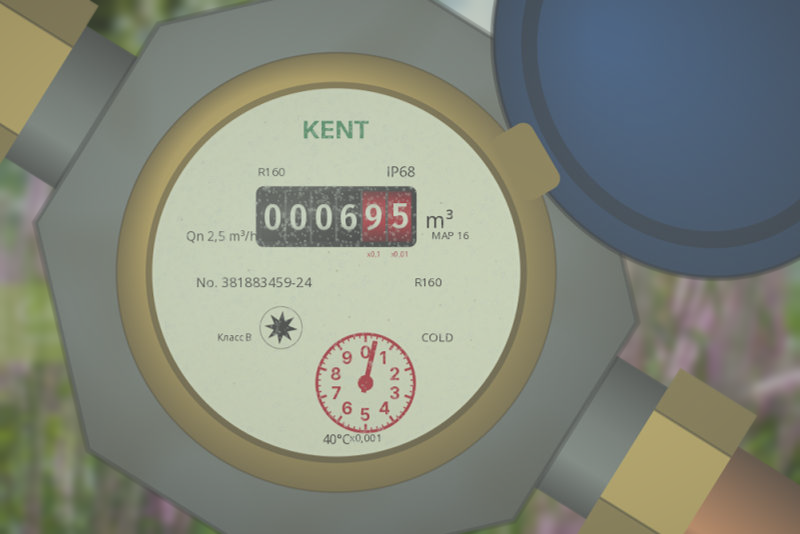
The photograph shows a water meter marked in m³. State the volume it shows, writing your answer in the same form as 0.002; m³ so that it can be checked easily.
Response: 6.950; m³
